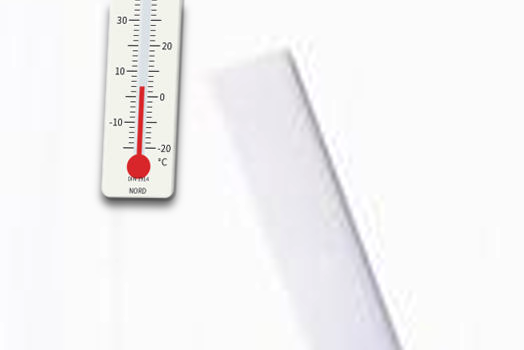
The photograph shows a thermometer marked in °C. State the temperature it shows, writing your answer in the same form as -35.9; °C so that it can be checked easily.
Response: 4; °C
